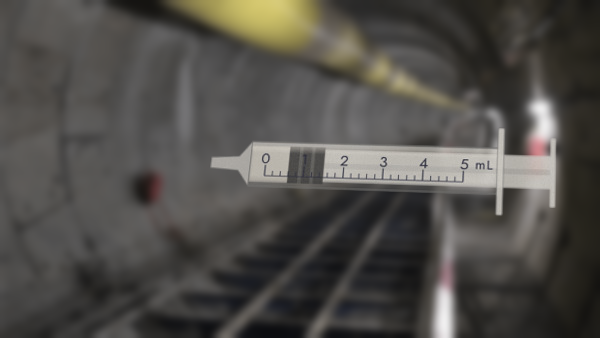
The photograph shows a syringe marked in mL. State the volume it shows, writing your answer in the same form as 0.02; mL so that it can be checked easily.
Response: 0.6; mL
